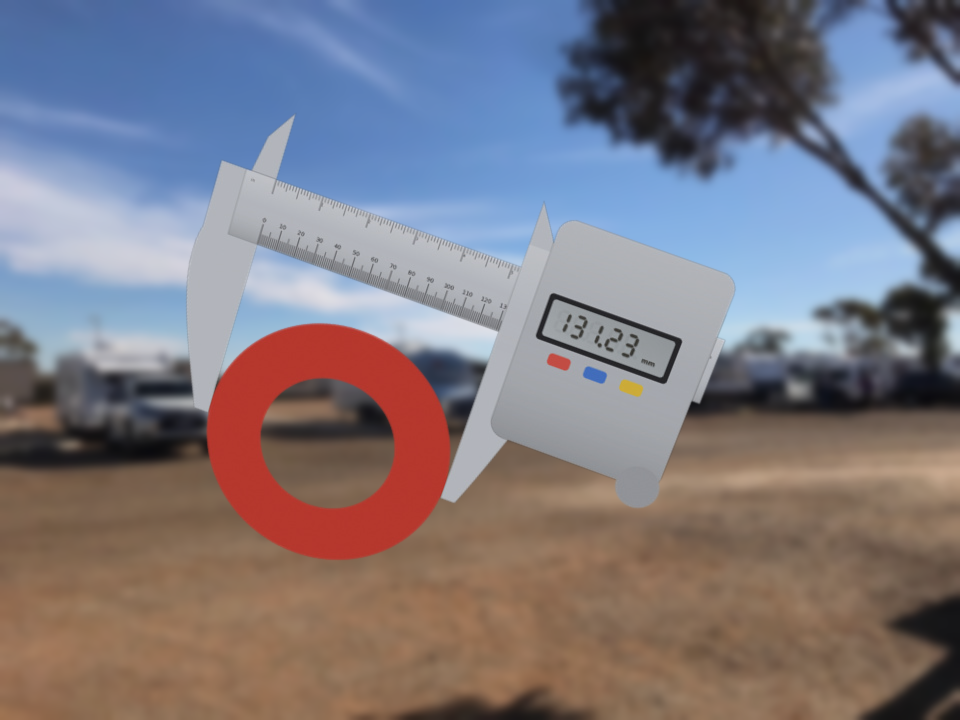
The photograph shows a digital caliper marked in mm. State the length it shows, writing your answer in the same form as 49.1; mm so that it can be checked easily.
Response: 131.23; mm
